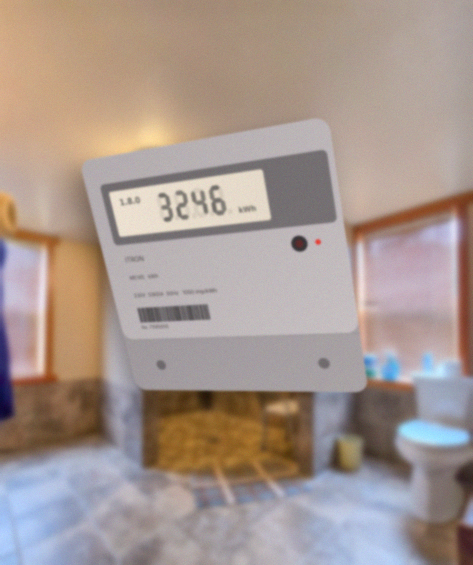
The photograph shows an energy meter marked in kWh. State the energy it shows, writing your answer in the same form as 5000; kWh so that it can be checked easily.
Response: 3246; kWh
